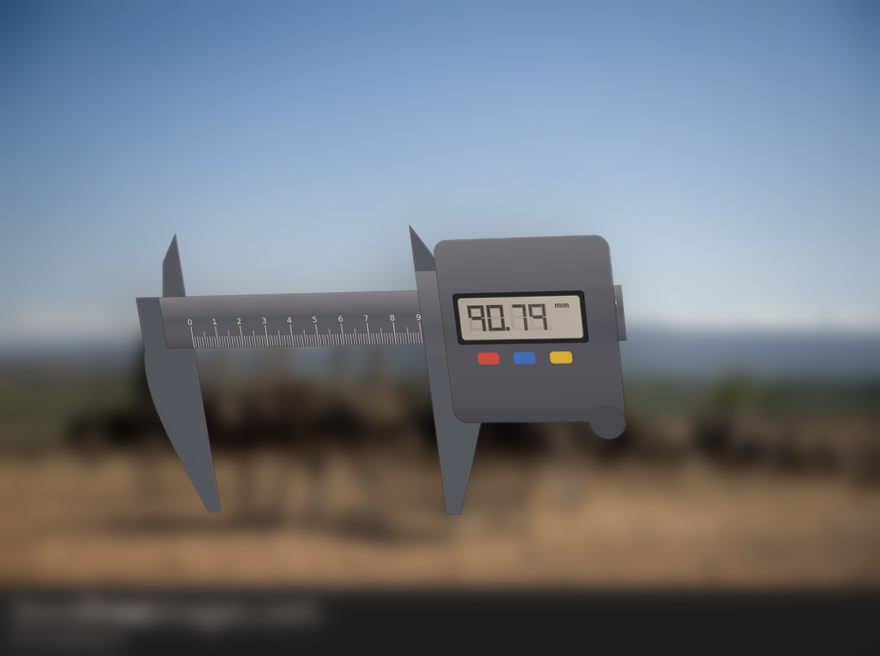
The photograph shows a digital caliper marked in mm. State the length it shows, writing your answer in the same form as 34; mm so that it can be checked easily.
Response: 90.79; mm
